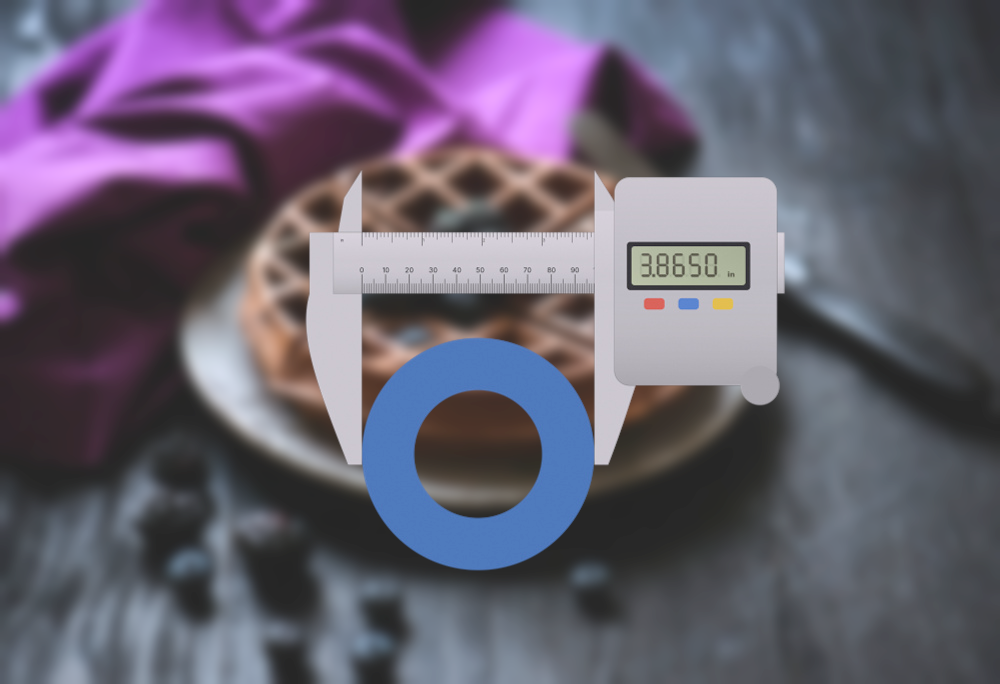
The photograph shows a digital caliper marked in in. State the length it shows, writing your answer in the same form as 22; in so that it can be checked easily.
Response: 3.8650; in
